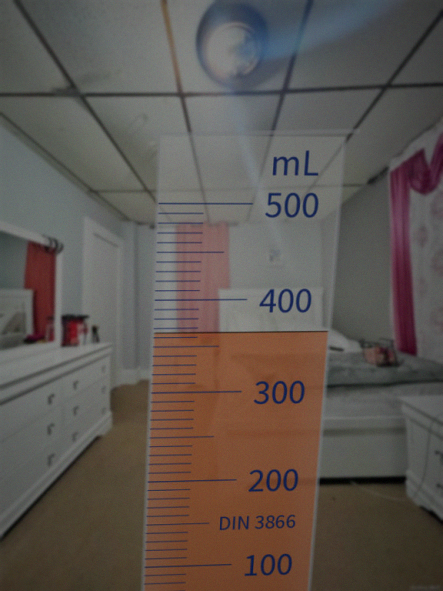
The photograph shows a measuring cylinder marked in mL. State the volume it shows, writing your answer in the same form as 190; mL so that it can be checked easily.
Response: 365; mL
